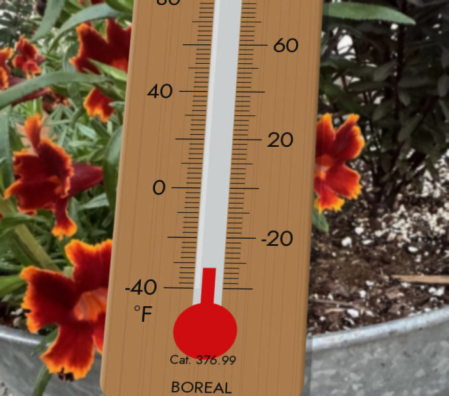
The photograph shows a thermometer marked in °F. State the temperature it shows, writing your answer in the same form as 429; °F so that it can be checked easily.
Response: -32; °F
